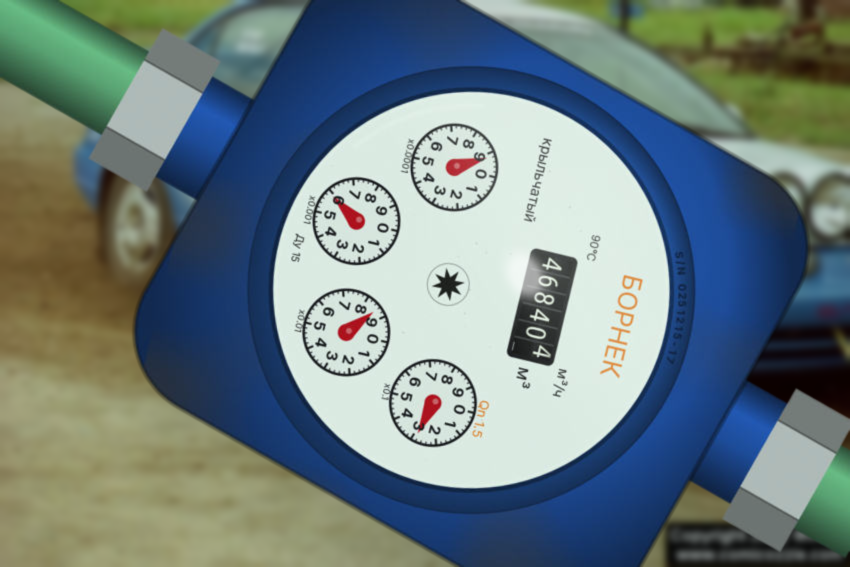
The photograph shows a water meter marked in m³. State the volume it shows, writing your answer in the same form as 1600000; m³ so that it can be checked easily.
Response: 468404.2859; m³
